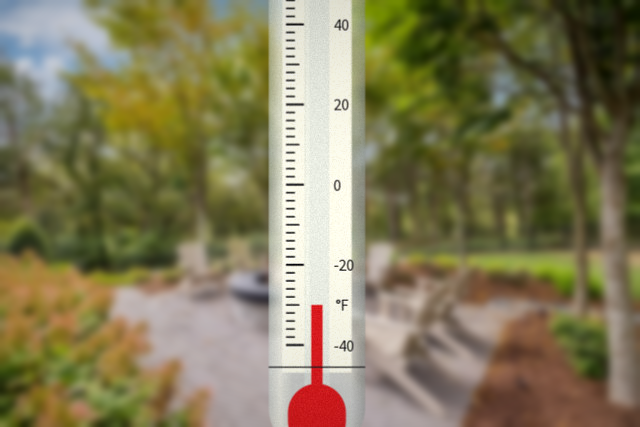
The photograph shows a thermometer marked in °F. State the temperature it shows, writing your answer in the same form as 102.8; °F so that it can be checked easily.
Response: -30; °F
